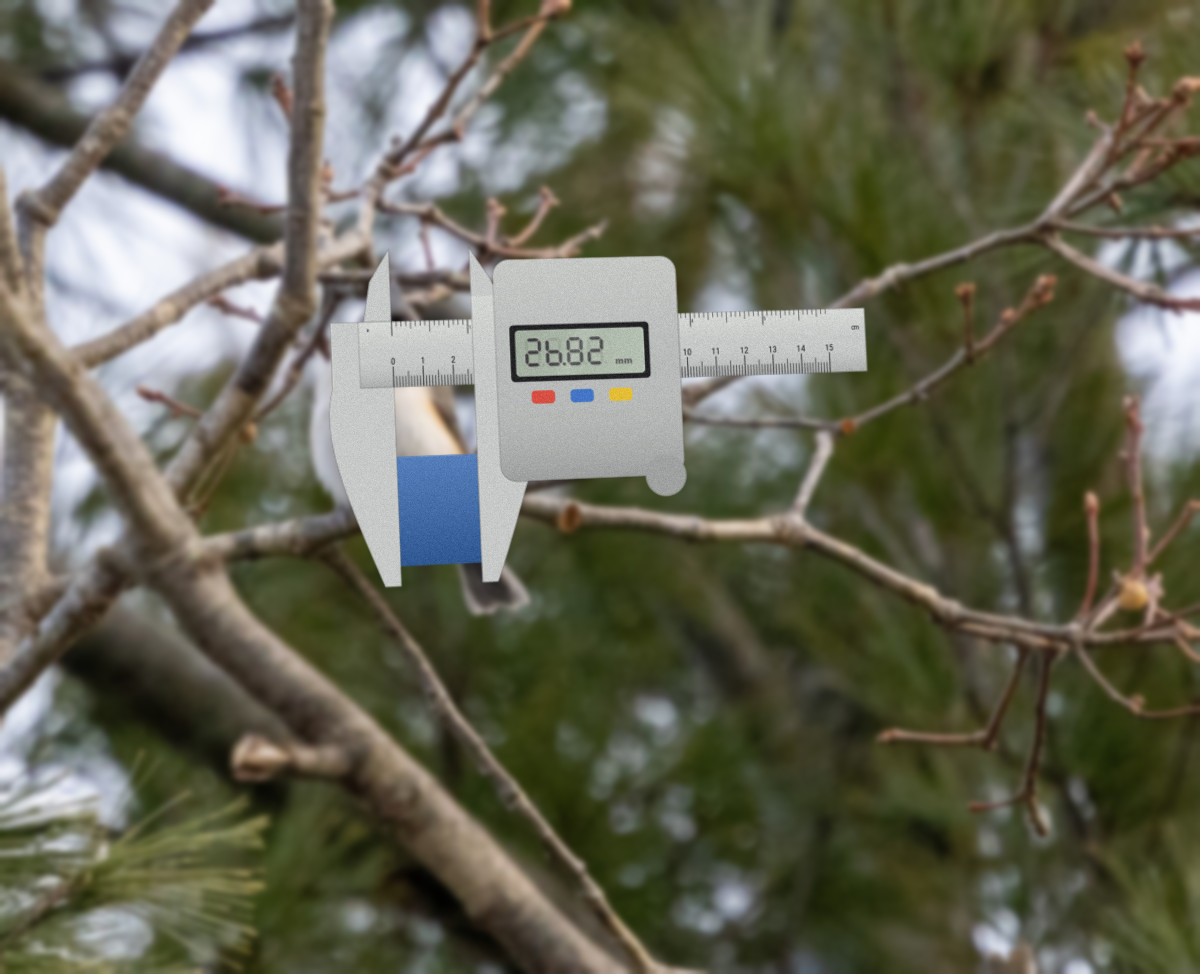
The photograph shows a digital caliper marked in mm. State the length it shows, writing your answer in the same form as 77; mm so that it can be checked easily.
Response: 26.82; mm
